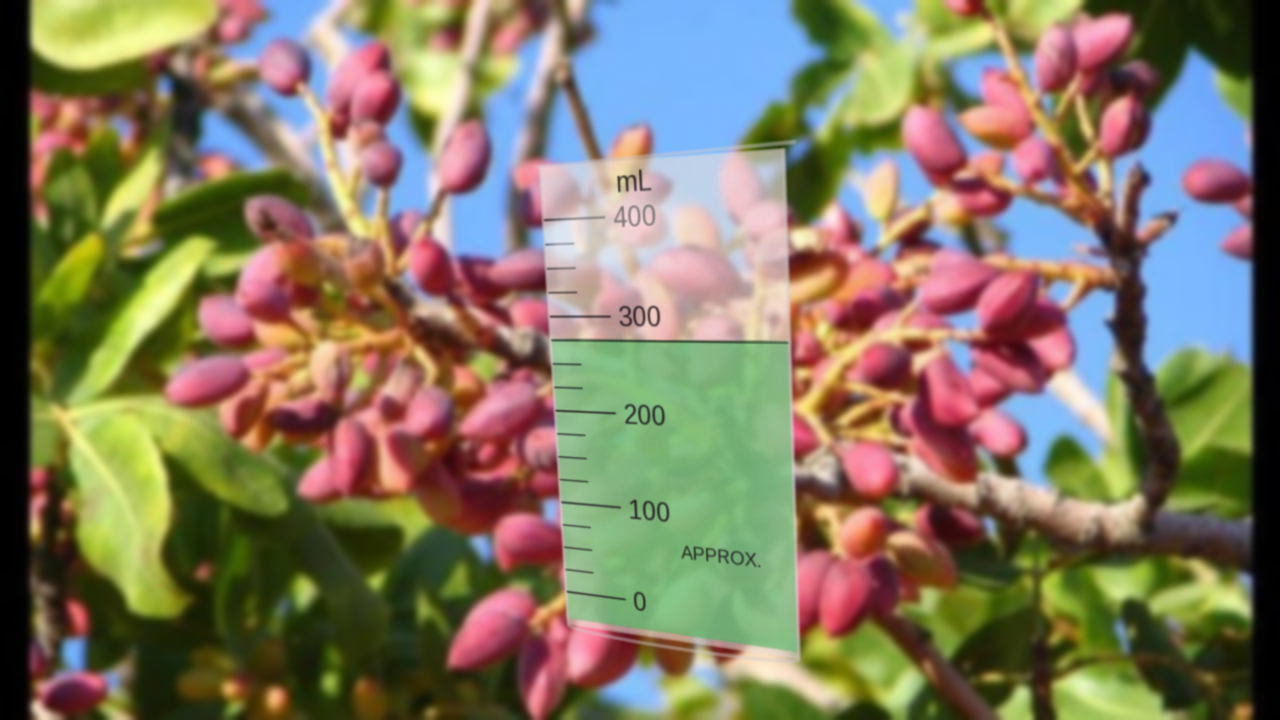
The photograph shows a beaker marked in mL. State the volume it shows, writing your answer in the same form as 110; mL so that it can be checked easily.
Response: 275; mL
